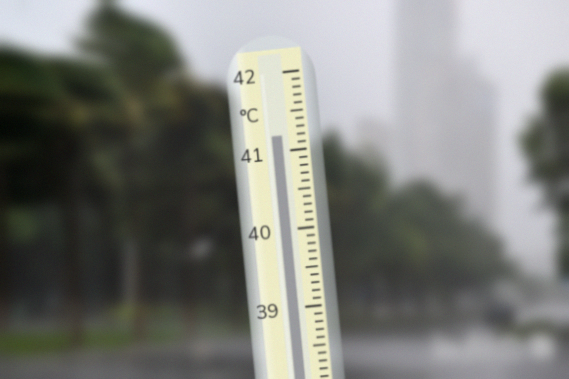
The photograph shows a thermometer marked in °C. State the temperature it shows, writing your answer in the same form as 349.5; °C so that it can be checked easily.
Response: 41.2; °C
